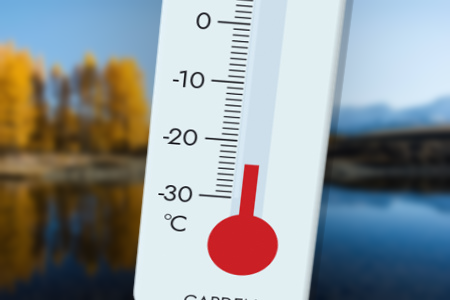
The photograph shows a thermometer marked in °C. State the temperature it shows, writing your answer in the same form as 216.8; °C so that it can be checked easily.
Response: -24; °C
